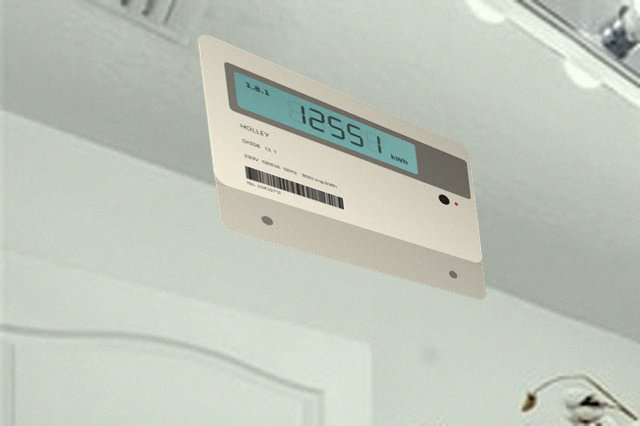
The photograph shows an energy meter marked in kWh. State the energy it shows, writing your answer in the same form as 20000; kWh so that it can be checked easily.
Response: 12551; kWh
